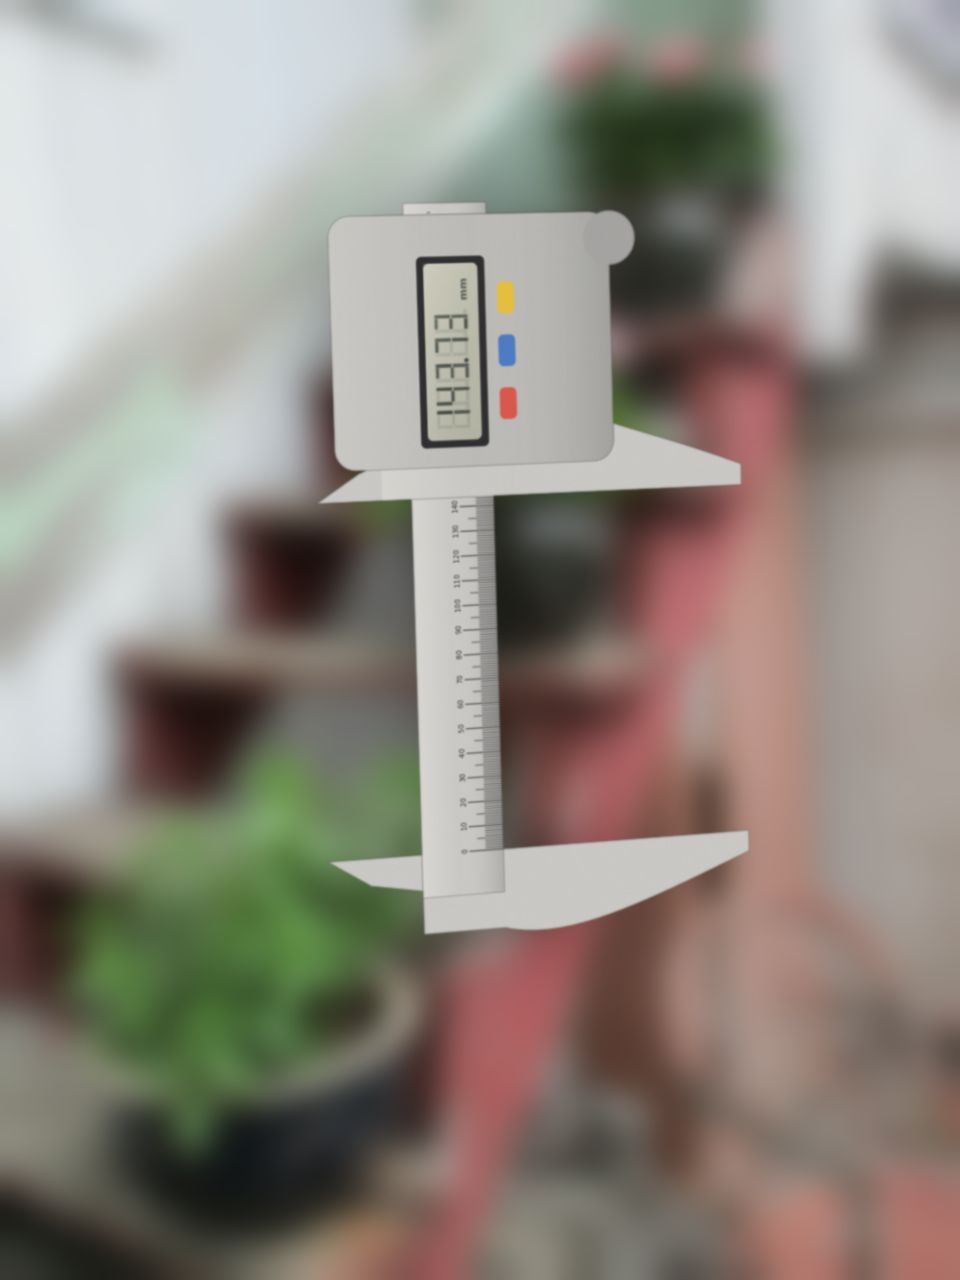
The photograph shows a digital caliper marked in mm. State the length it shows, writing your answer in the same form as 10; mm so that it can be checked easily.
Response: 143.73; mm
